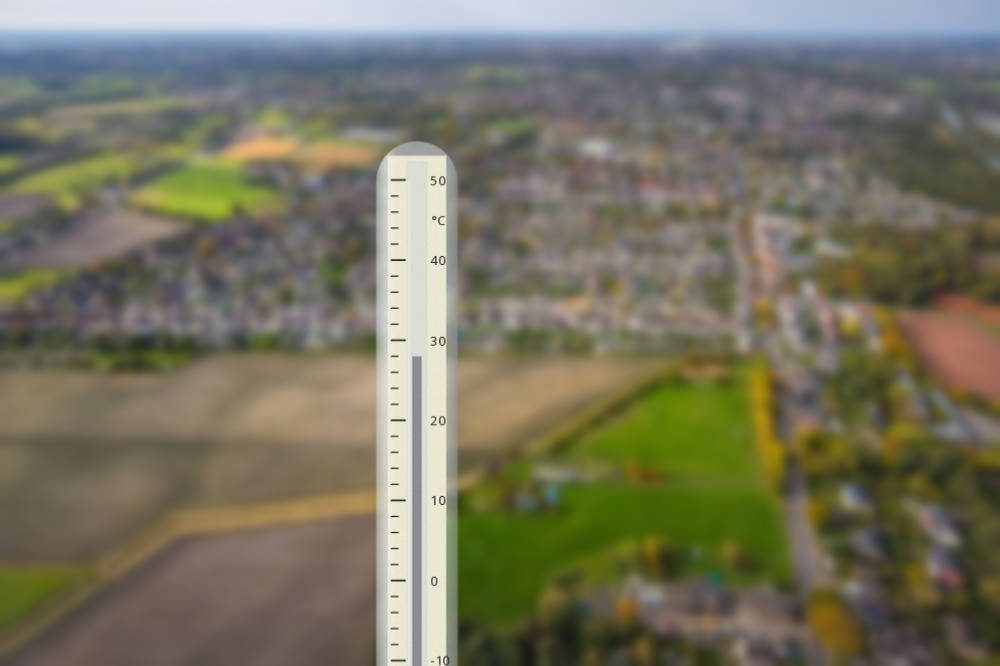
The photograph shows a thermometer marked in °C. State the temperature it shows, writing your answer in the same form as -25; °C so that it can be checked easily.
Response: 28; °C
